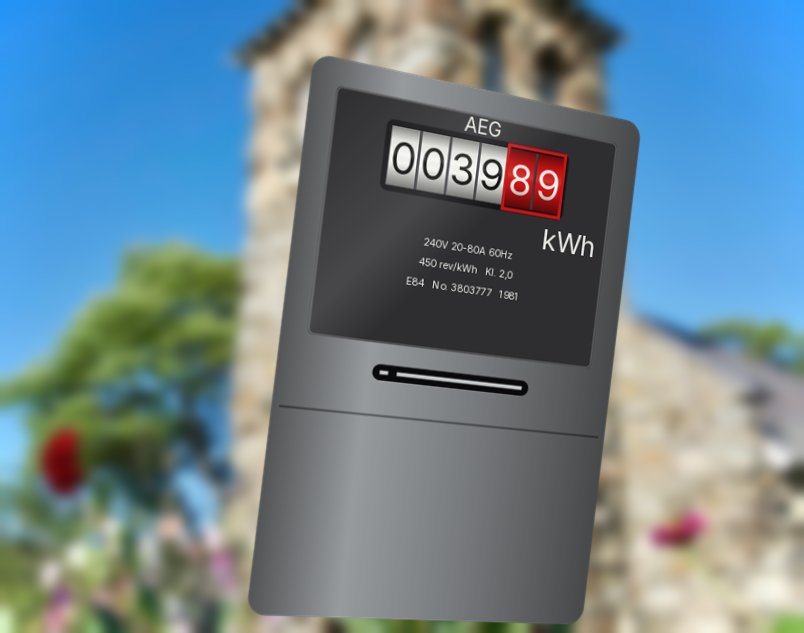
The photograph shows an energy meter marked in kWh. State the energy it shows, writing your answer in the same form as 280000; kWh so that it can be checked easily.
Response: 39.89; kWh
